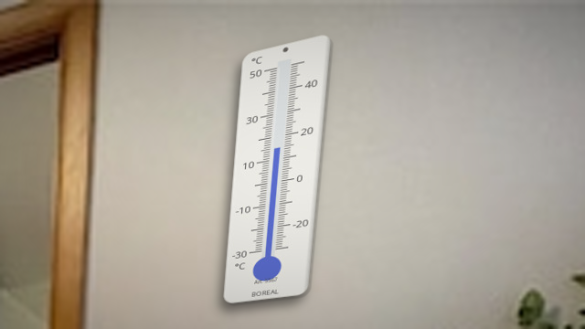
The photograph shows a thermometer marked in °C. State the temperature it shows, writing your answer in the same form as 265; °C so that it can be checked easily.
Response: 15; °C
